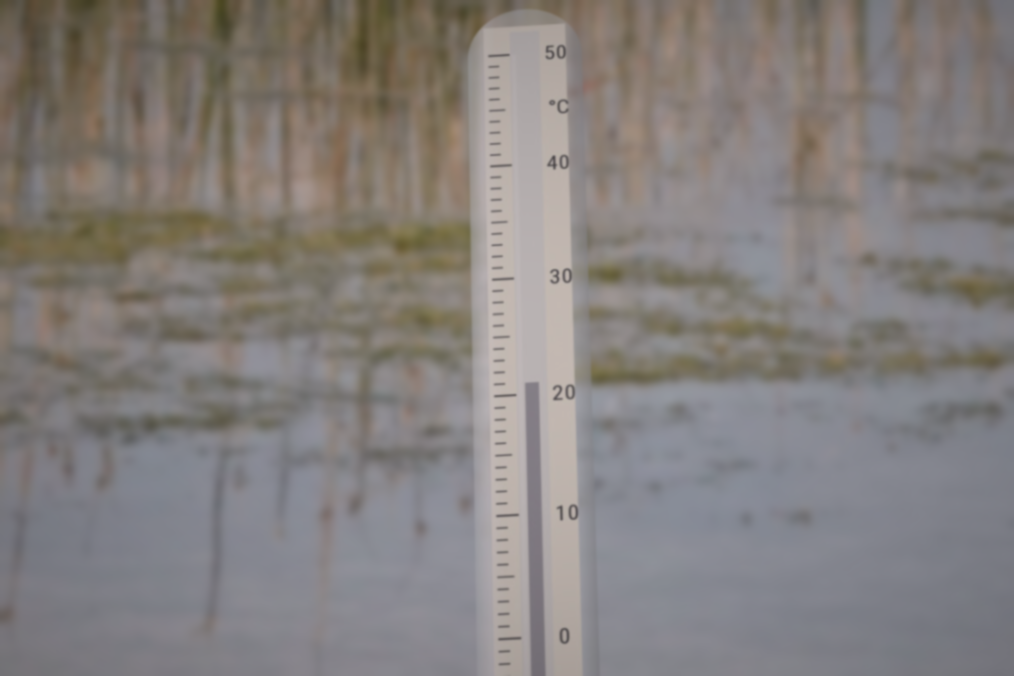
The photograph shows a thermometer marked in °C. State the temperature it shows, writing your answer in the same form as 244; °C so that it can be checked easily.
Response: 21; °C
